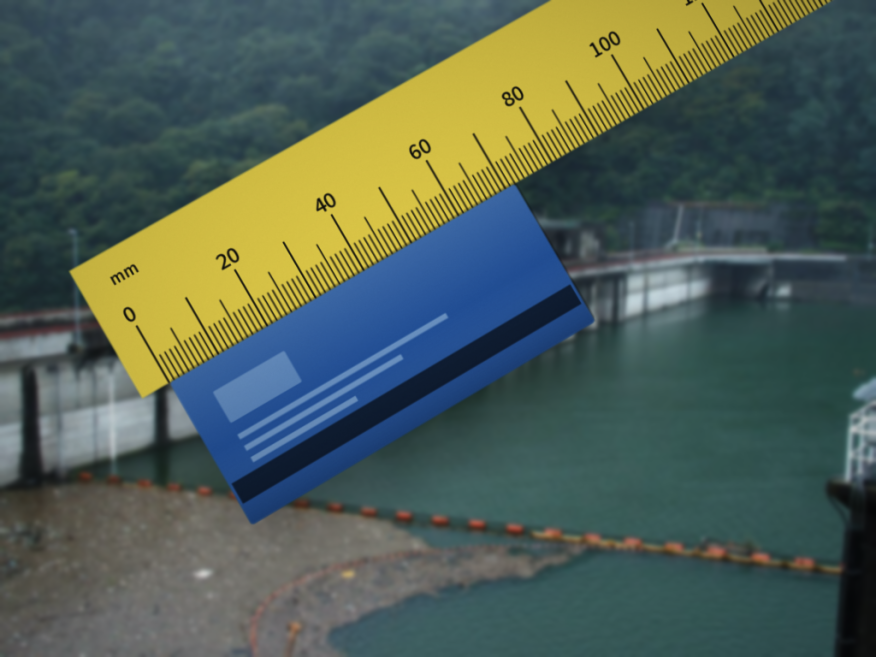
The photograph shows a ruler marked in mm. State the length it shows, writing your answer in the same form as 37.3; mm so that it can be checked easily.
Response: 72; mm
